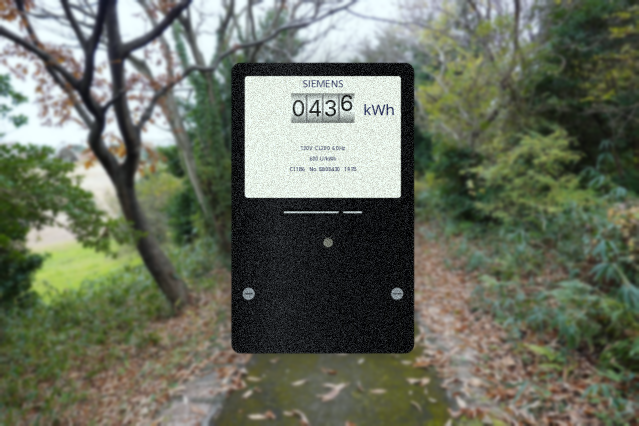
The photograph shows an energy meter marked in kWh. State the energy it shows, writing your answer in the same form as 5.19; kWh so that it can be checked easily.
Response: 436; kWh
